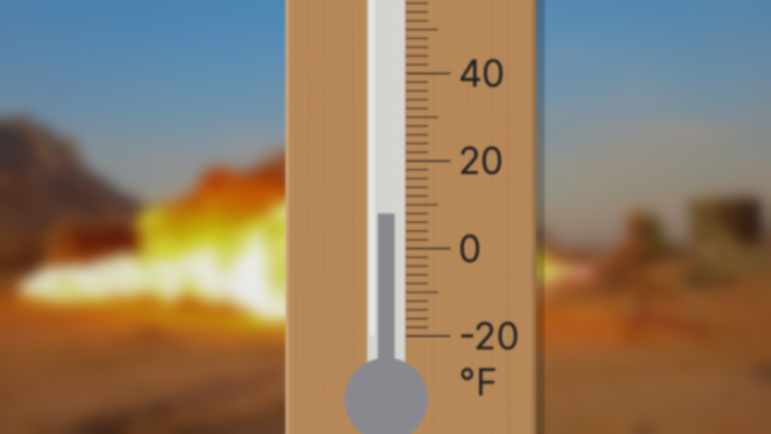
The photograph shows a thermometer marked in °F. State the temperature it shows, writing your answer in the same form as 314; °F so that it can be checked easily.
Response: 8; °F
